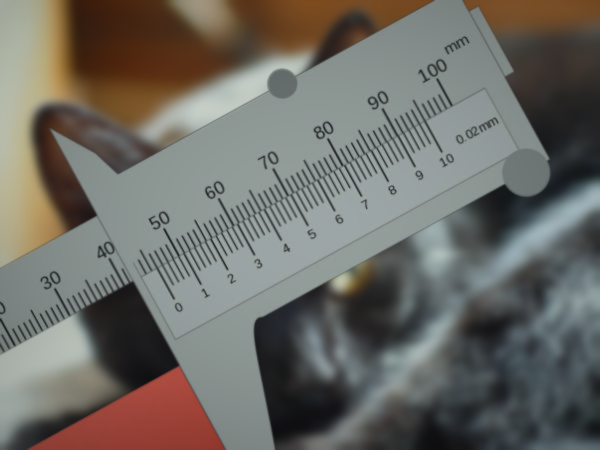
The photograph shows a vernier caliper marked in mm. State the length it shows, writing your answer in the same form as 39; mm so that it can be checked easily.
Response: 46.0; mm
